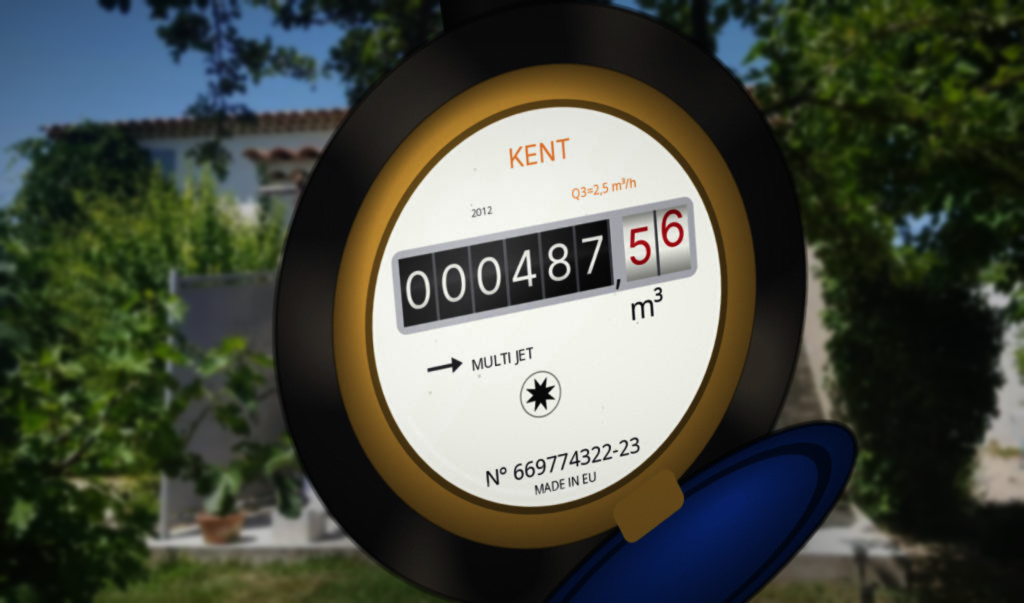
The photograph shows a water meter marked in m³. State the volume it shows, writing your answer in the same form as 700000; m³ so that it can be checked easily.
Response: 487.56; m³
